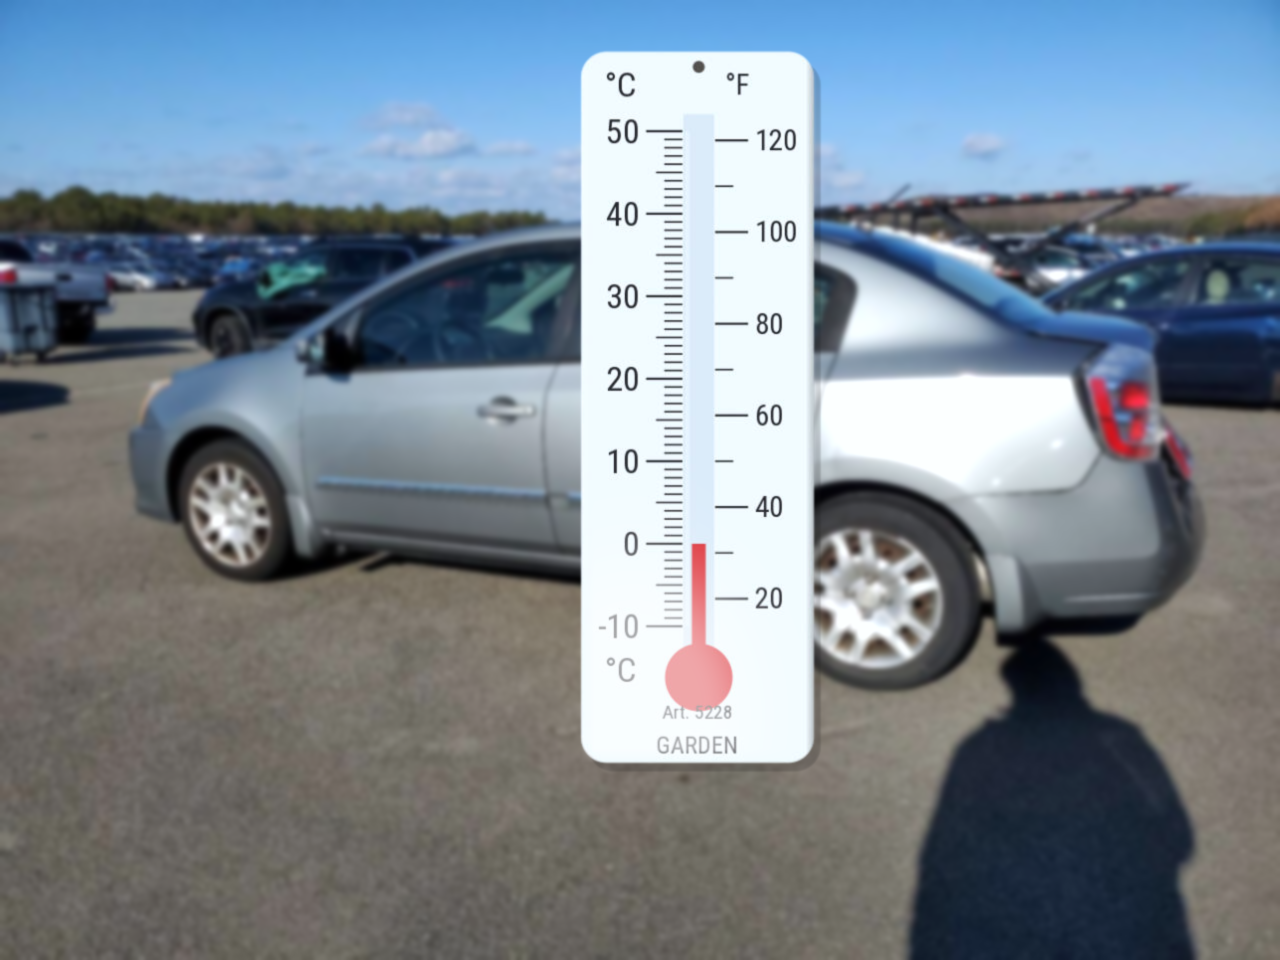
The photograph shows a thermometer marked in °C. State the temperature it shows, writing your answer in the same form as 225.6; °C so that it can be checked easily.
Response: 0; °C
